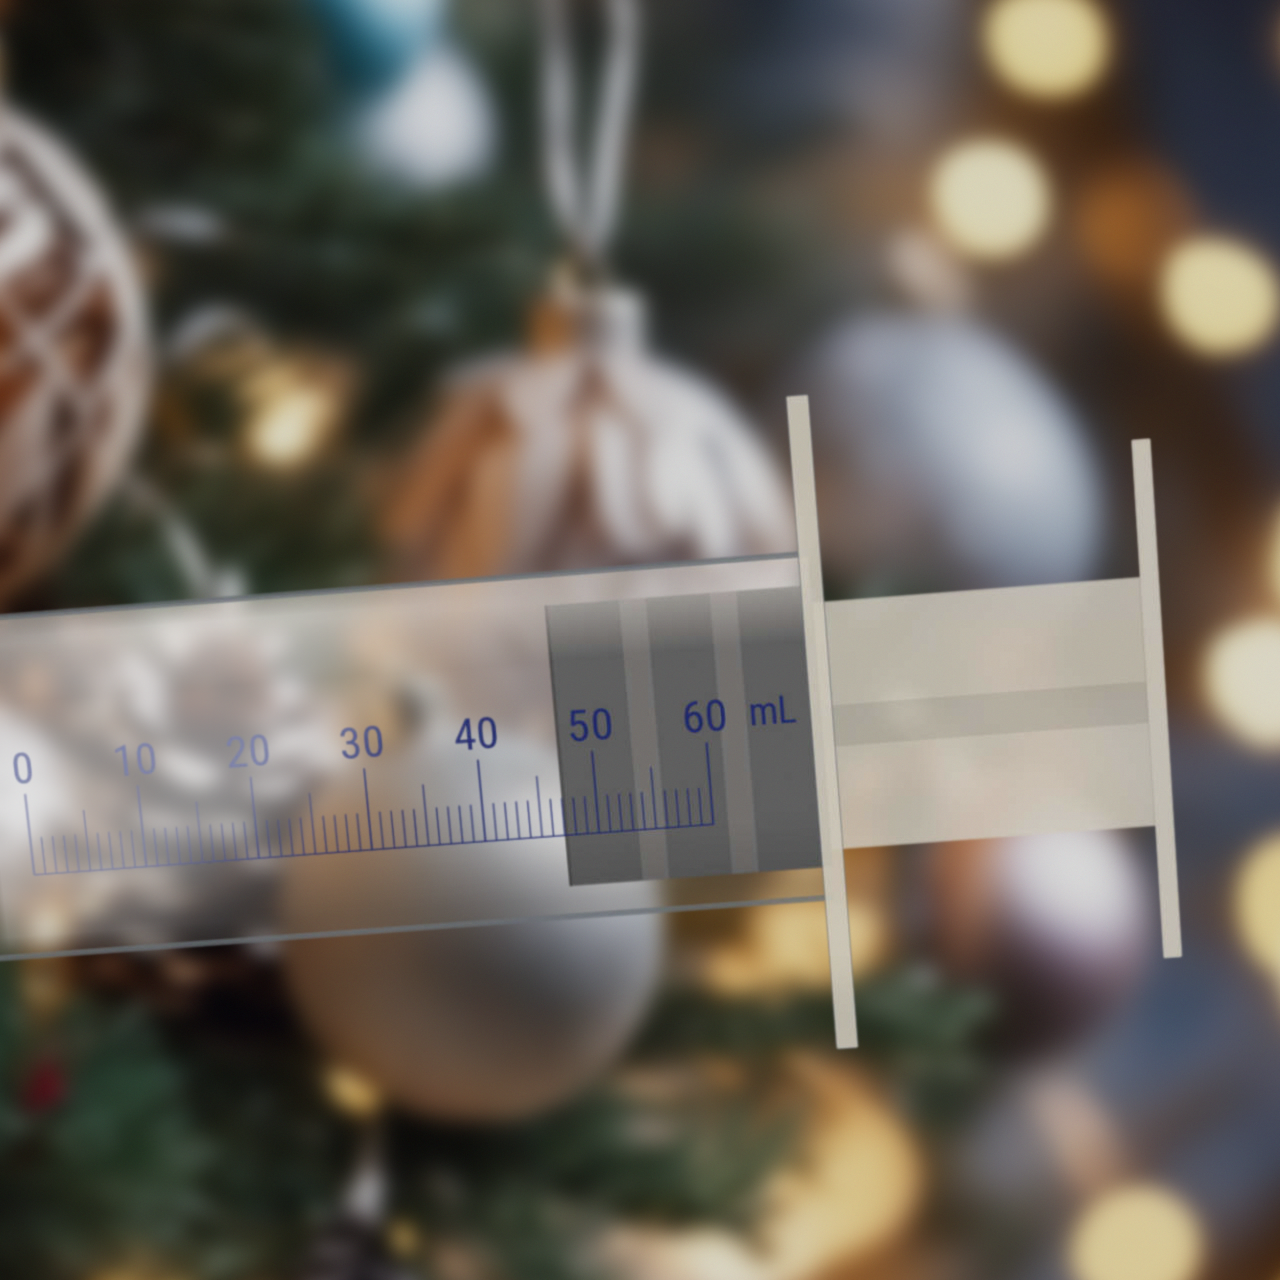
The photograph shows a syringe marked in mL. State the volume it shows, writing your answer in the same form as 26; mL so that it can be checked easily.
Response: 47; mL
